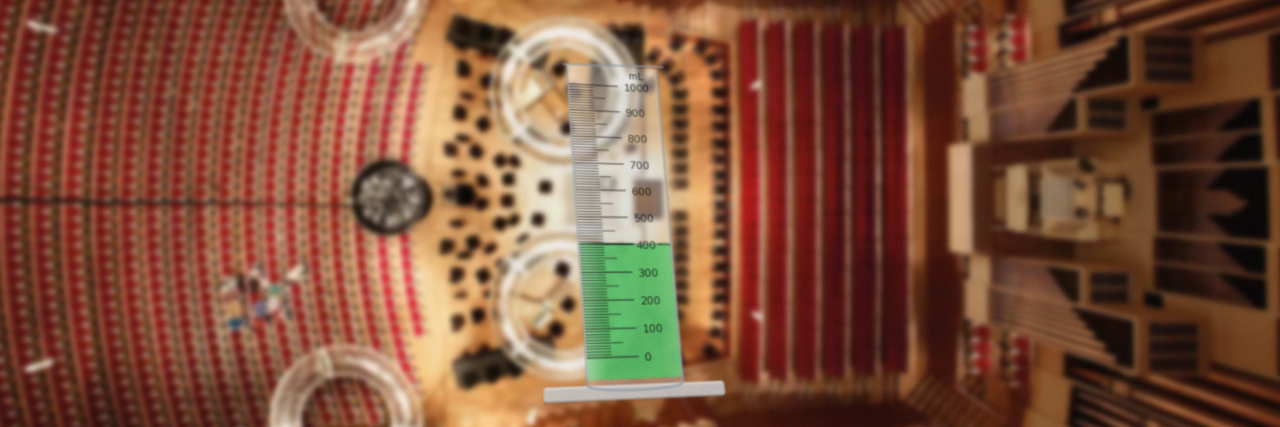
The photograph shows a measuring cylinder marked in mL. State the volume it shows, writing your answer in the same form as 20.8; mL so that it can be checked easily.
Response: 400; mL
